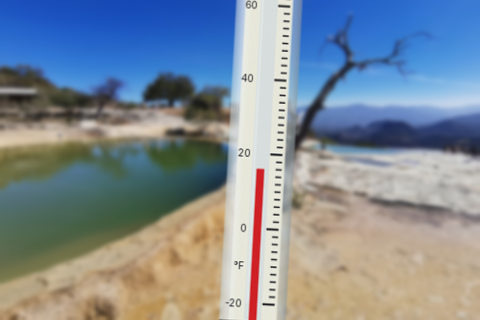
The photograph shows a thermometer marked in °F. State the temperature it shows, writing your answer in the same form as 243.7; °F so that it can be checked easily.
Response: 16; °F
